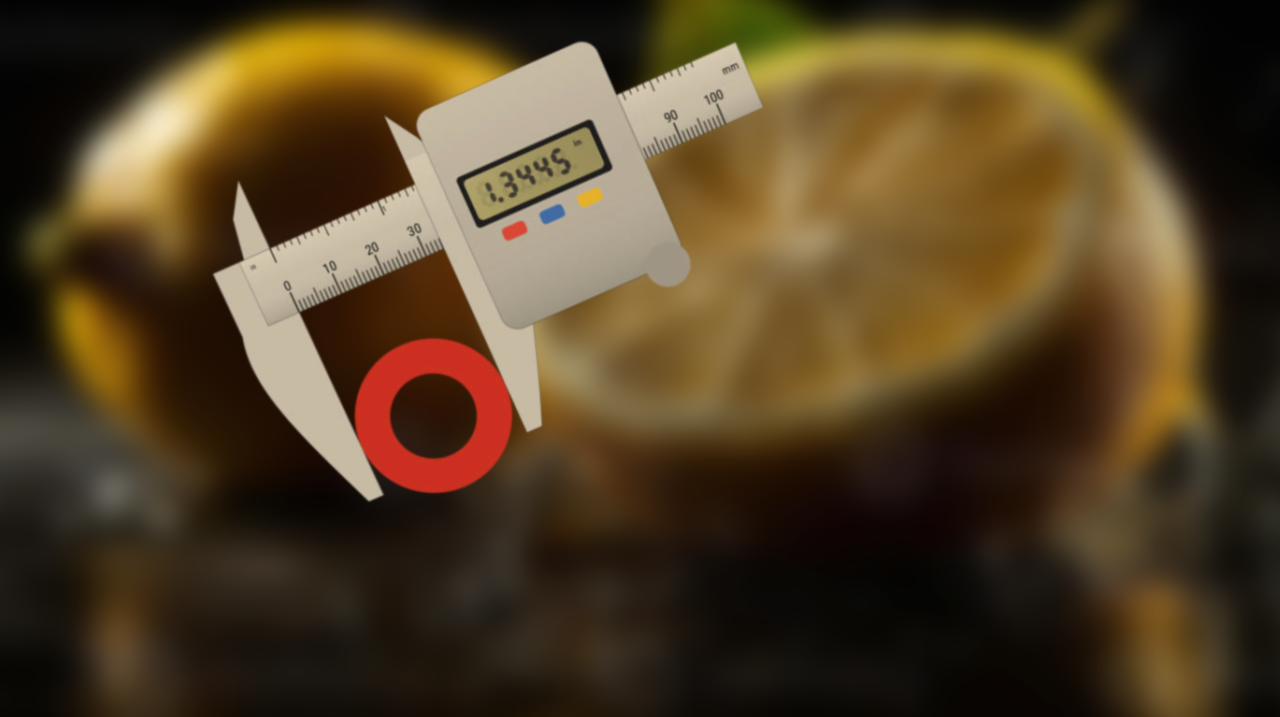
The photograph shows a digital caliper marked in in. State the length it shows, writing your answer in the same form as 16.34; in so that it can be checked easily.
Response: 1.3445; in
